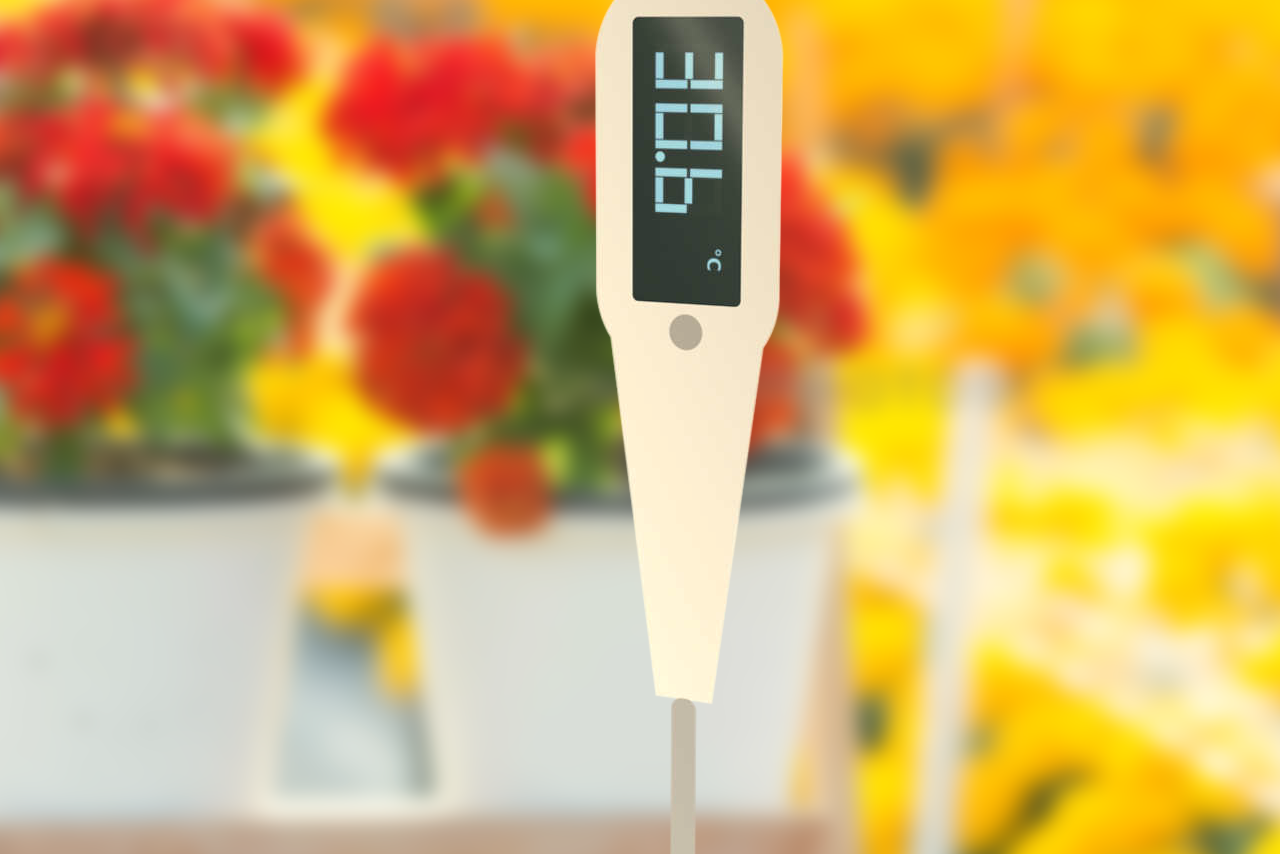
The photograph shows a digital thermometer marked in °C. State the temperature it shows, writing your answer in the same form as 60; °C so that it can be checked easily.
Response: 30.6; °C
